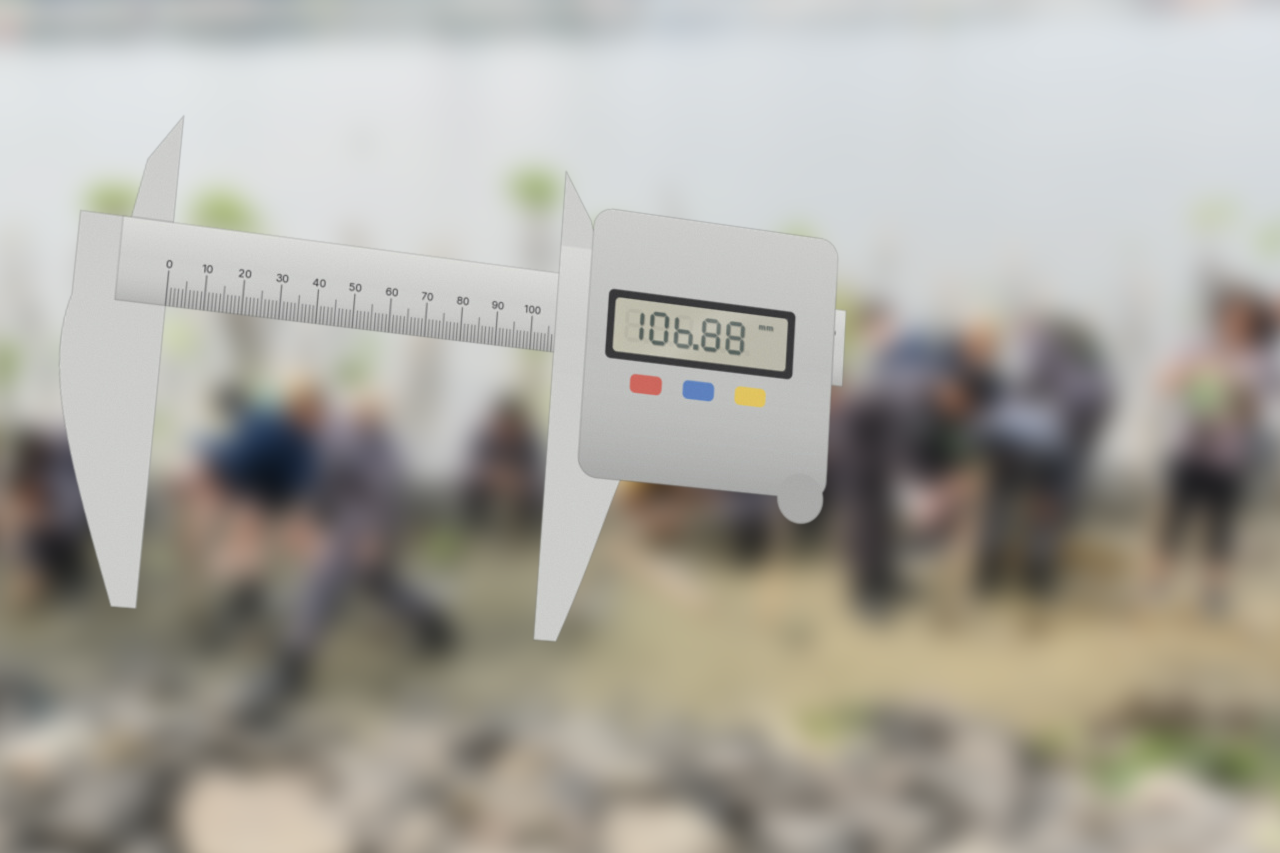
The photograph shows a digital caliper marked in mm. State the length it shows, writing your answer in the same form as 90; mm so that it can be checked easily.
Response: 106.88; mm
